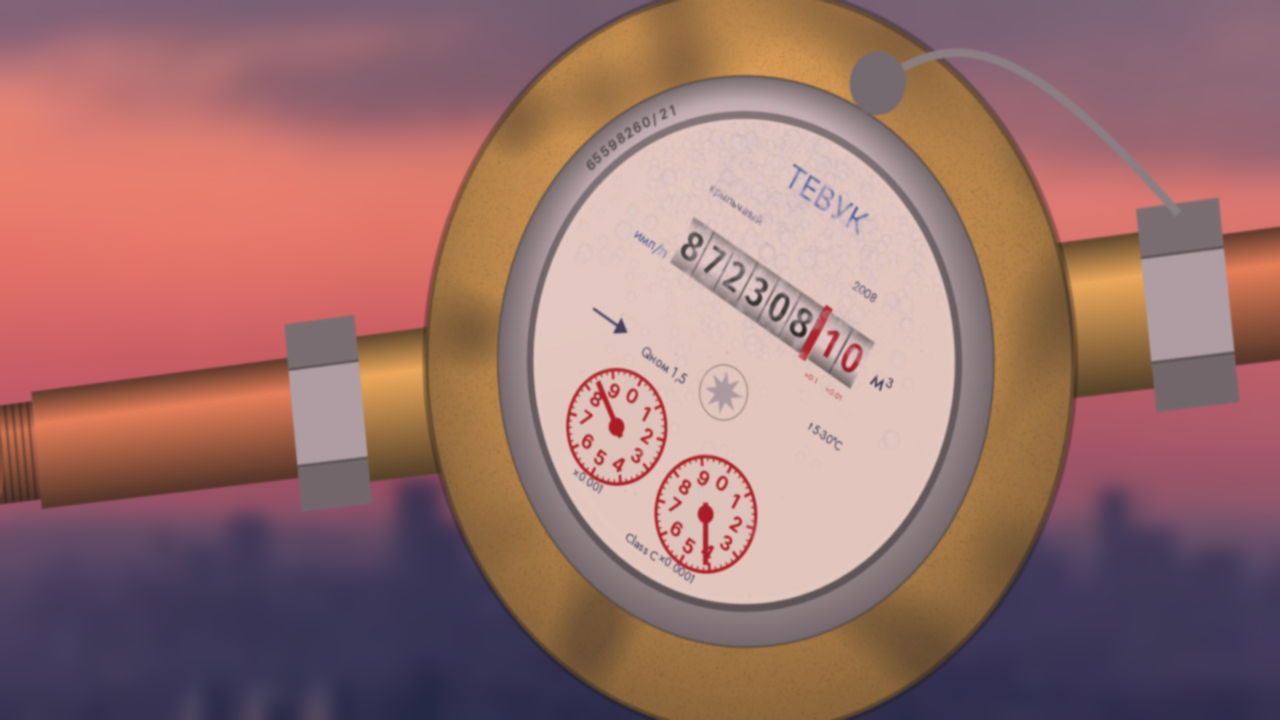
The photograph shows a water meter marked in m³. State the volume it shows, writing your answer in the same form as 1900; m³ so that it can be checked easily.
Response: 872308.1084; m³
